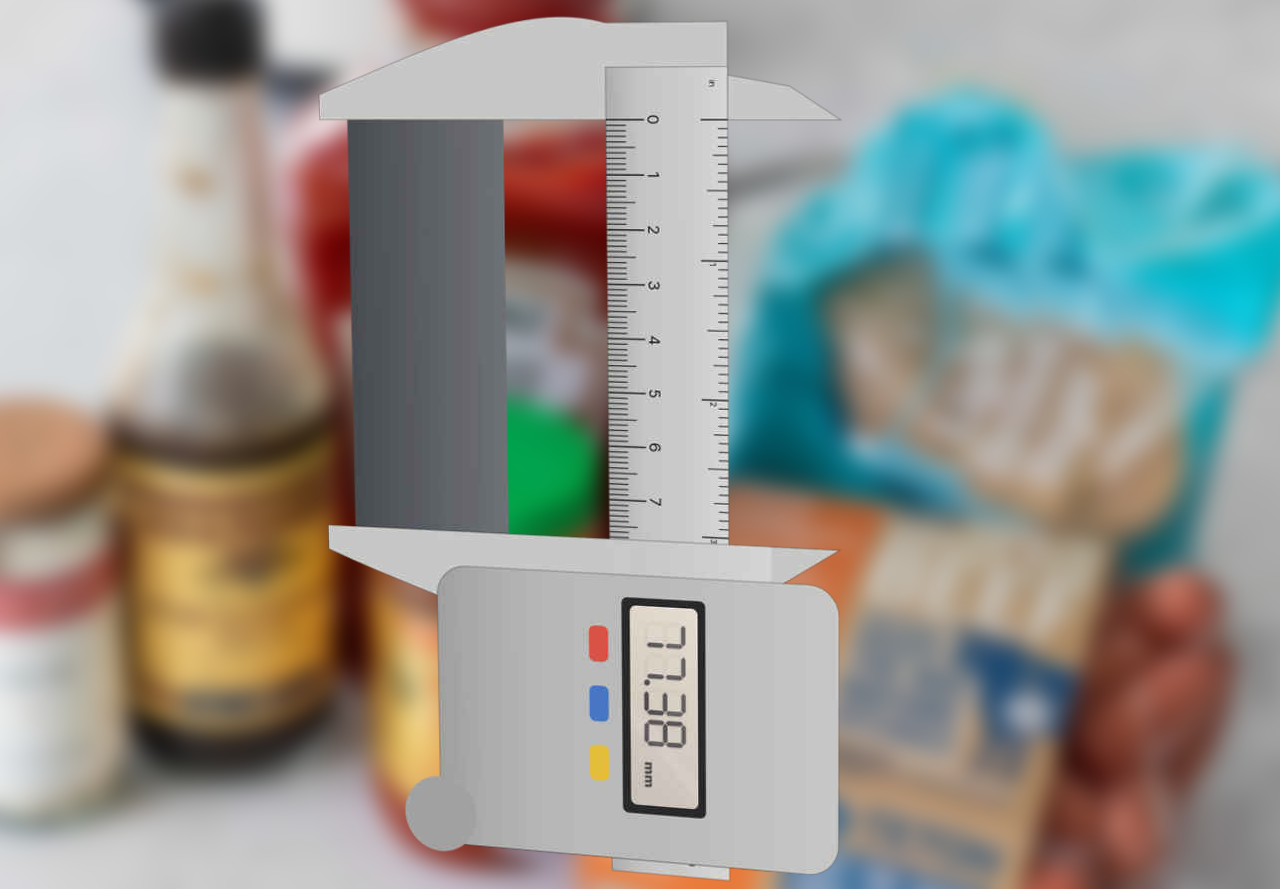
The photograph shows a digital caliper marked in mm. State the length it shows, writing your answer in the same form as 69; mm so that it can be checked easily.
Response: 77.38; mm
